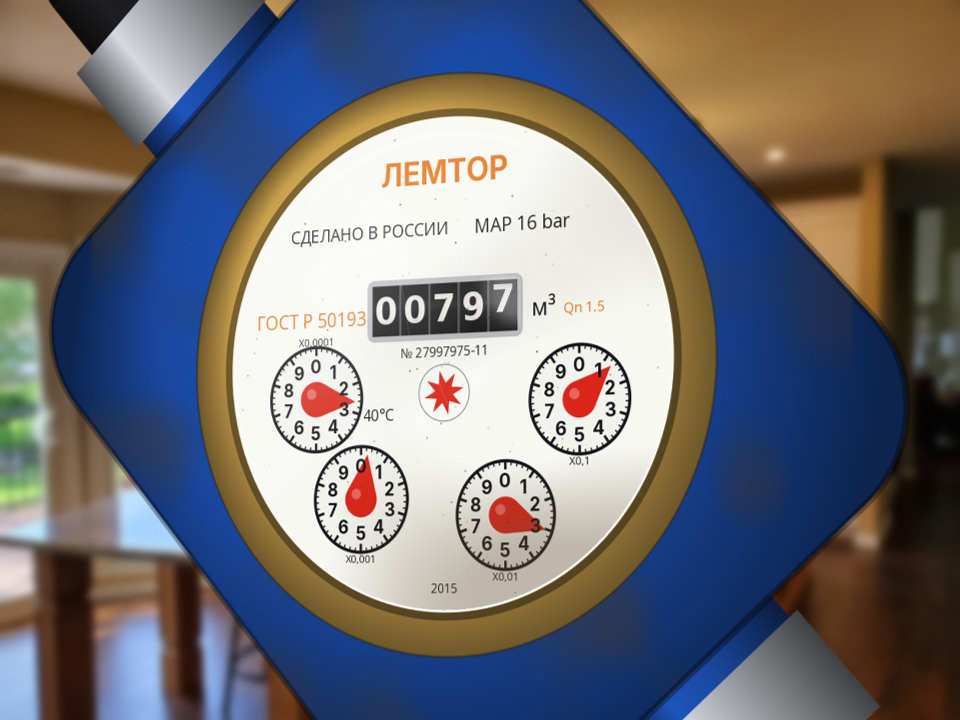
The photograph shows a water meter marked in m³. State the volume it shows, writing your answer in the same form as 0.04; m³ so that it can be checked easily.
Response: 797.1302; m³
